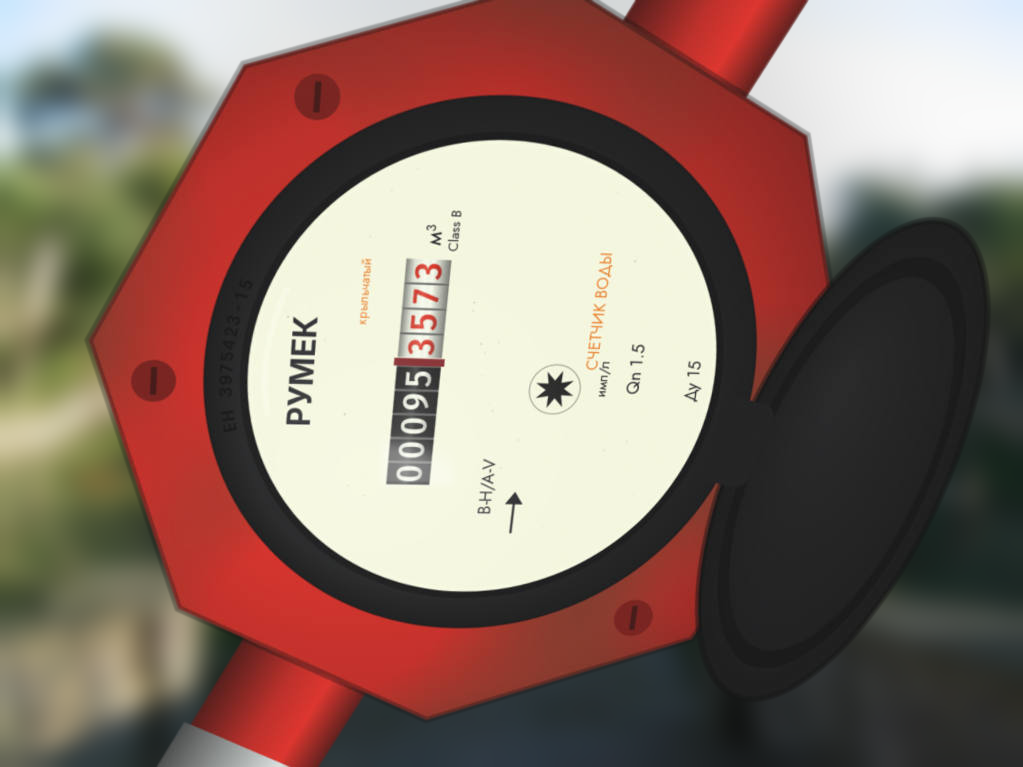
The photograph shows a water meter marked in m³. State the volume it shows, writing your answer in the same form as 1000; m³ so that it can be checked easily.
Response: 95.3573; m³
